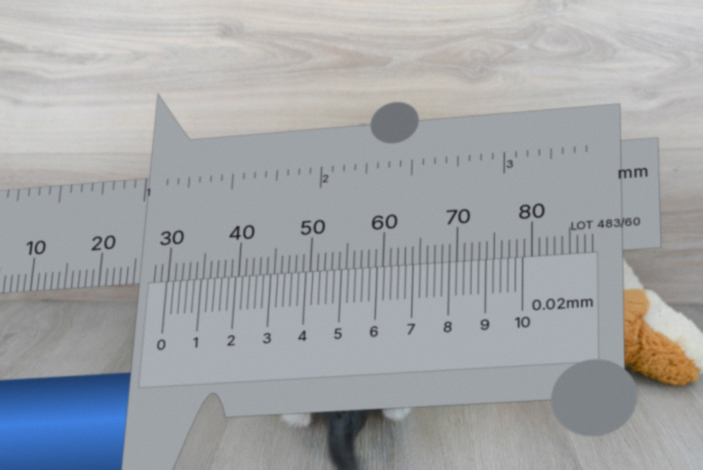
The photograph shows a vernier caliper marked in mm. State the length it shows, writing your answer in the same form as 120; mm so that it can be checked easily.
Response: 29.8; mm
